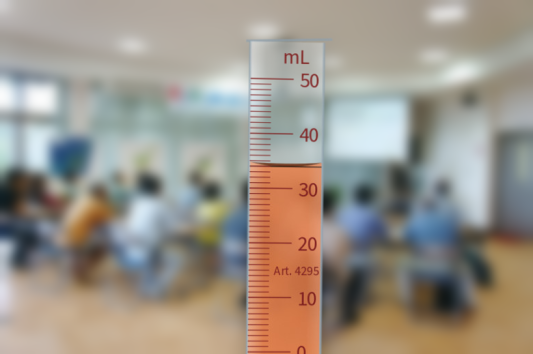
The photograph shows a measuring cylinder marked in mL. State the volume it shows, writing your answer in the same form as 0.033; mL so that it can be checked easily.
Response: 34; mL
